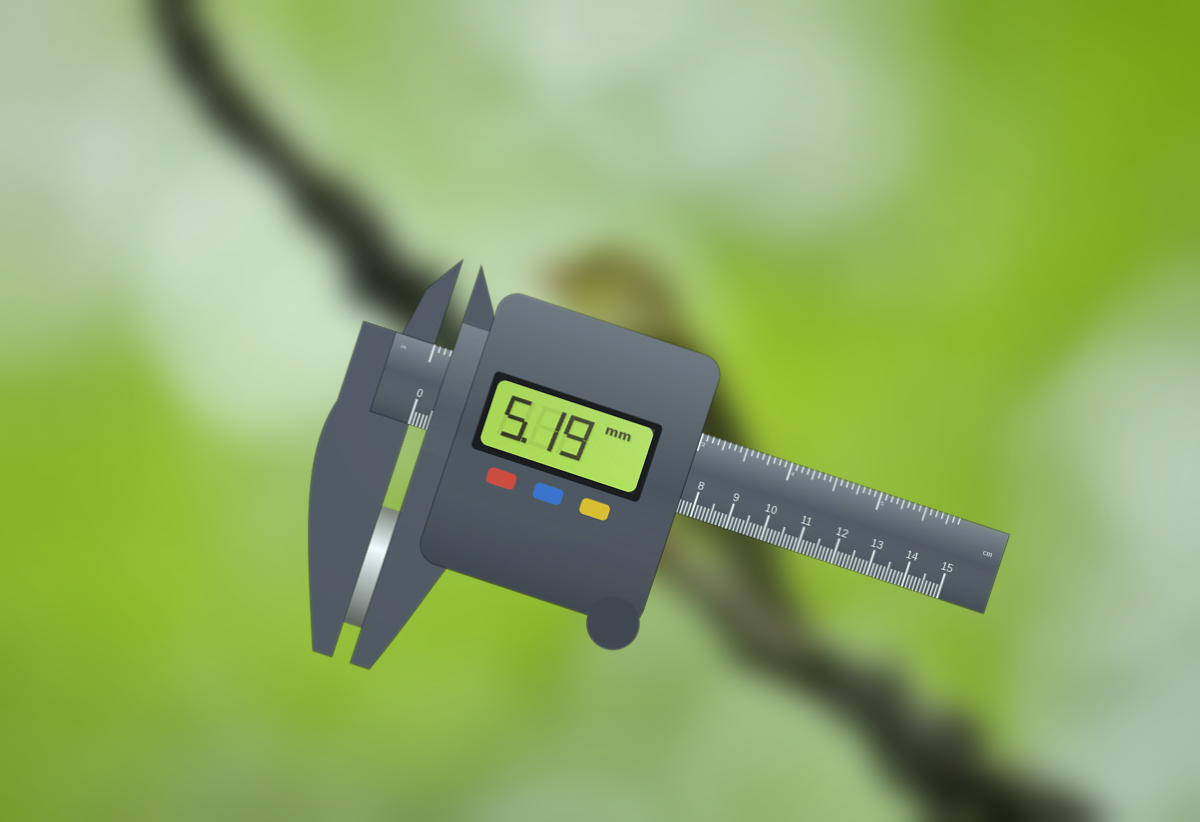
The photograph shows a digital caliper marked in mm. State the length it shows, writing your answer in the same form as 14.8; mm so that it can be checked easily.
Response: 5.19; mm
